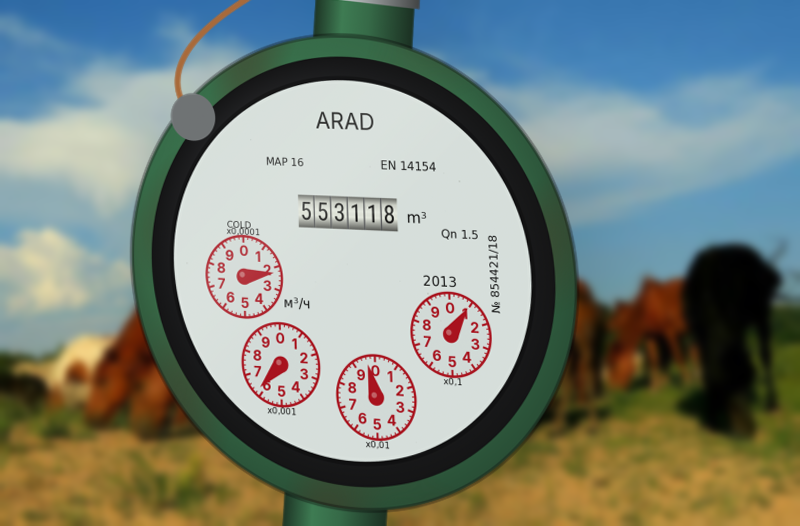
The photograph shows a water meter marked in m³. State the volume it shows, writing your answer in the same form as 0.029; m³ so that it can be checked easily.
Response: 553118.0962; m³
